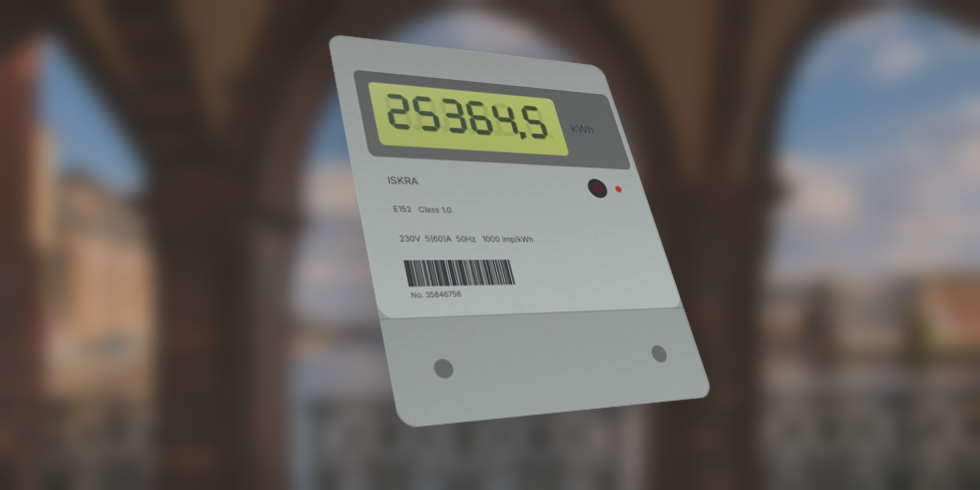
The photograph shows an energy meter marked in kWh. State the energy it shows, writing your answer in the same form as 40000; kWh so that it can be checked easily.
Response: 25364.5; kWh
